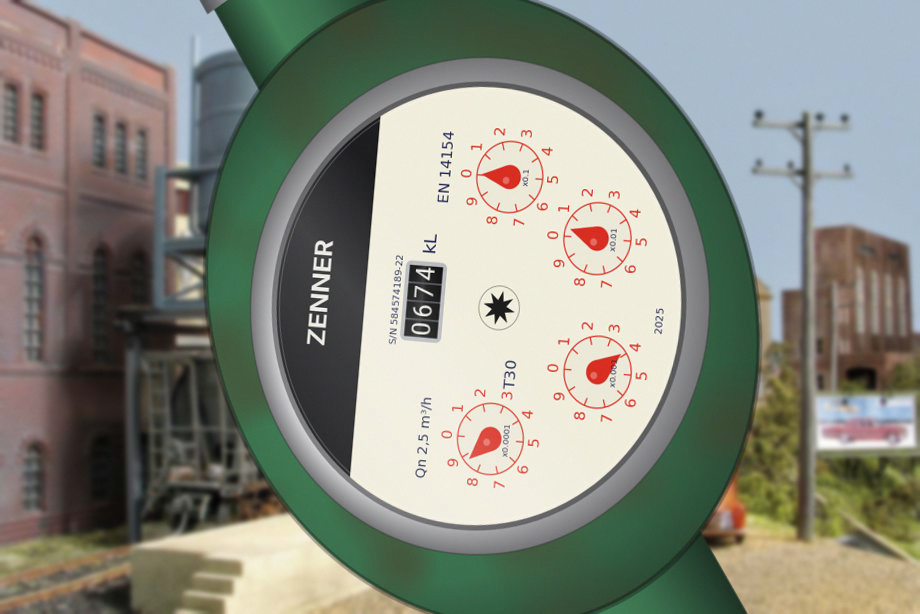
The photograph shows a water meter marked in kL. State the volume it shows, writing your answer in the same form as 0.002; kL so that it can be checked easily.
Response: 674.0038; kL
